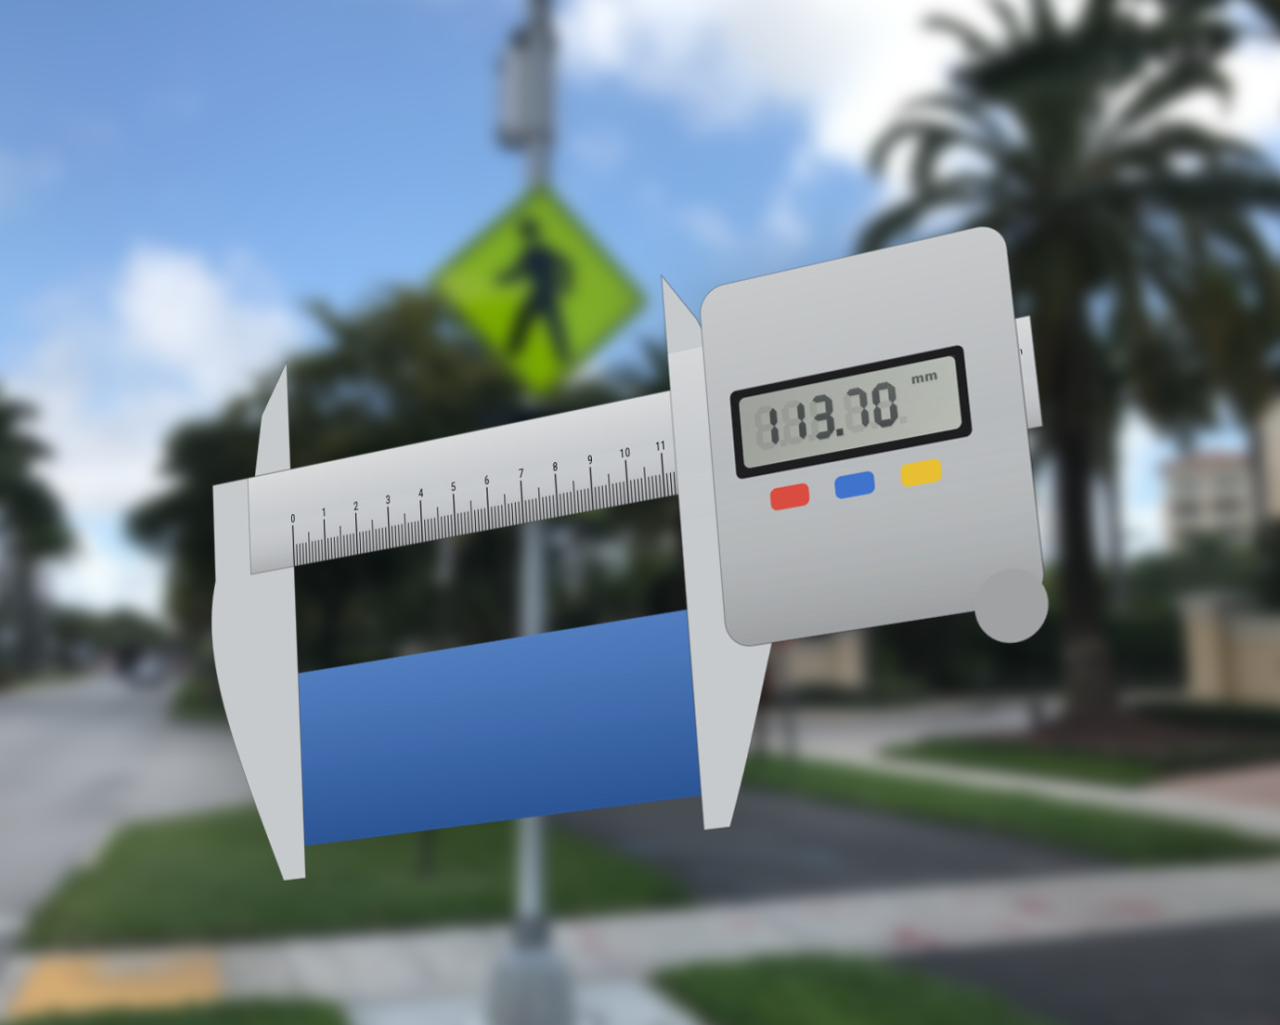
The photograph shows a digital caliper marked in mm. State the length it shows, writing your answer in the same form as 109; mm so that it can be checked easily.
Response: 113.70; mm
